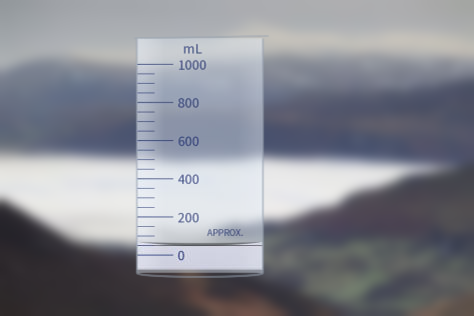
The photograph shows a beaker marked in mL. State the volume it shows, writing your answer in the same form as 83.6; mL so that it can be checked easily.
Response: 50; mL
